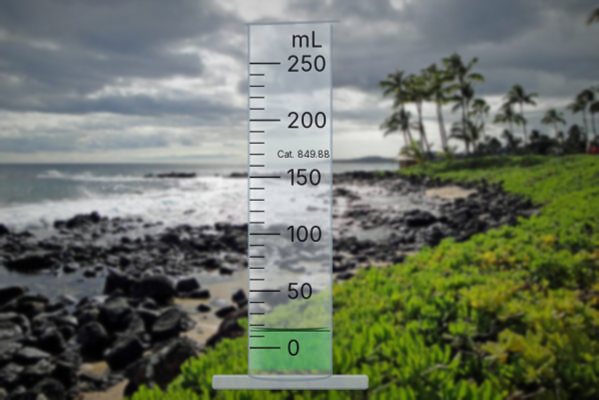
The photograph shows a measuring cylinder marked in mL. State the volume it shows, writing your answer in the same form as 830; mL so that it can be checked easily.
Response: 15; mL
